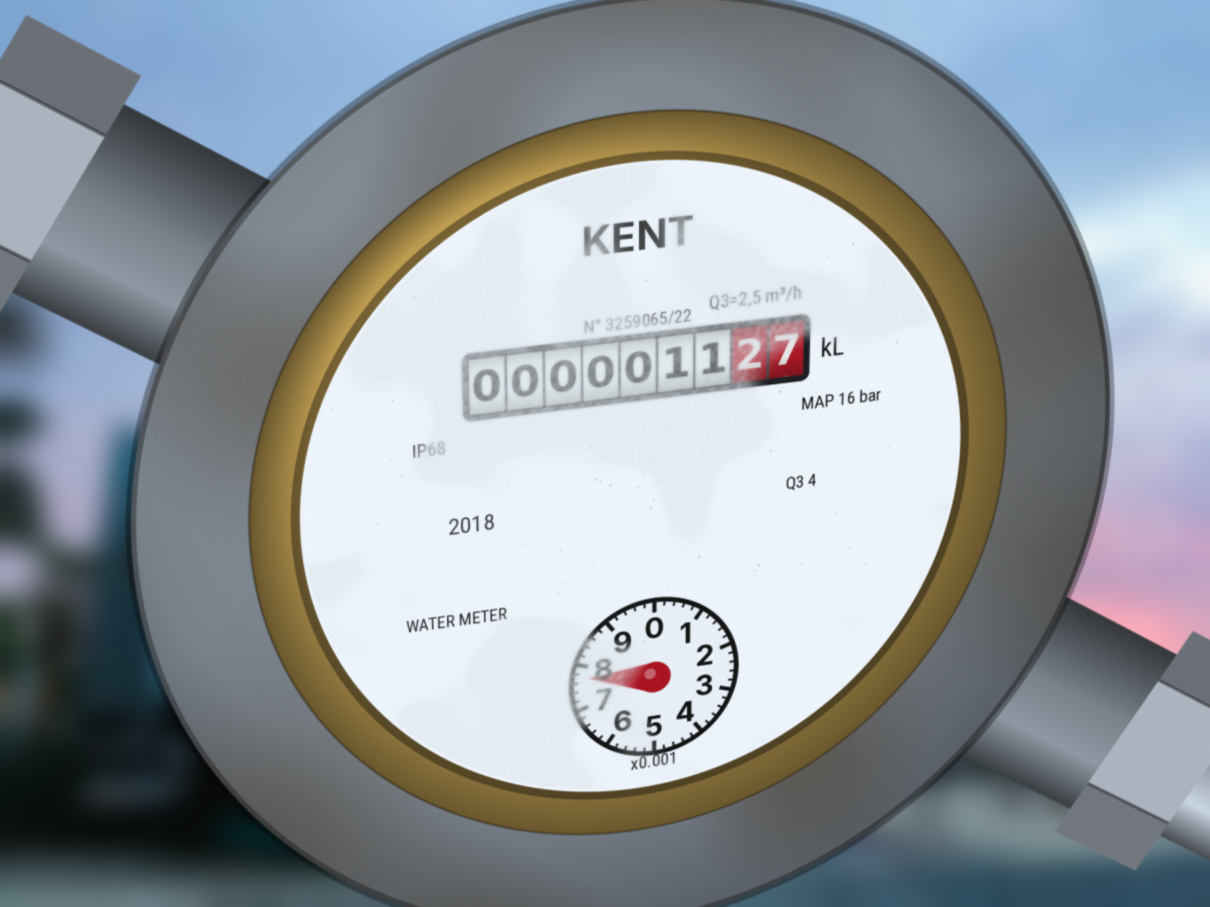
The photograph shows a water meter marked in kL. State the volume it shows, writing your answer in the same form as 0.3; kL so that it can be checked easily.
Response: 11.277; kL
